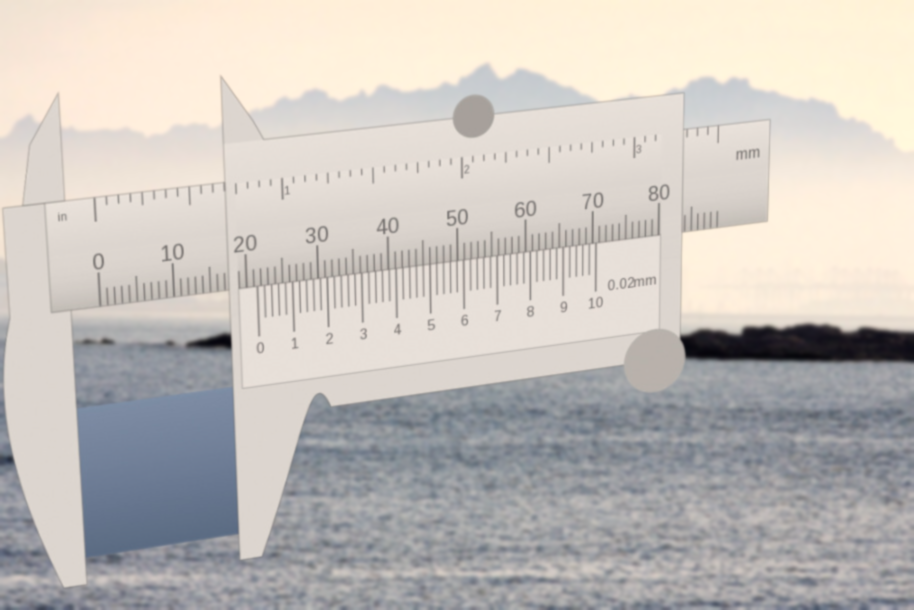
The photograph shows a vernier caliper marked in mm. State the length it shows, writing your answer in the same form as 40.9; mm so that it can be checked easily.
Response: 21.5; mm
